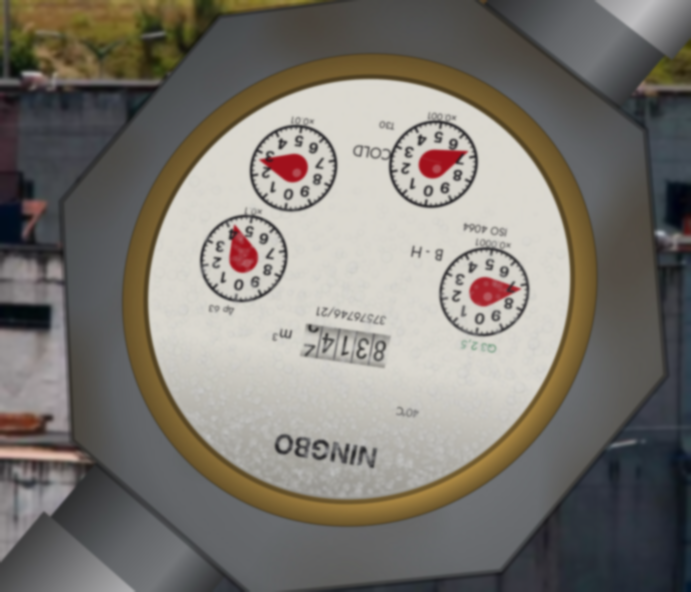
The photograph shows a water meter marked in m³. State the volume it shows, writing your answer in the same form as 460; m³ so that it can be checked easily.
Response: 83142.4267; m³
